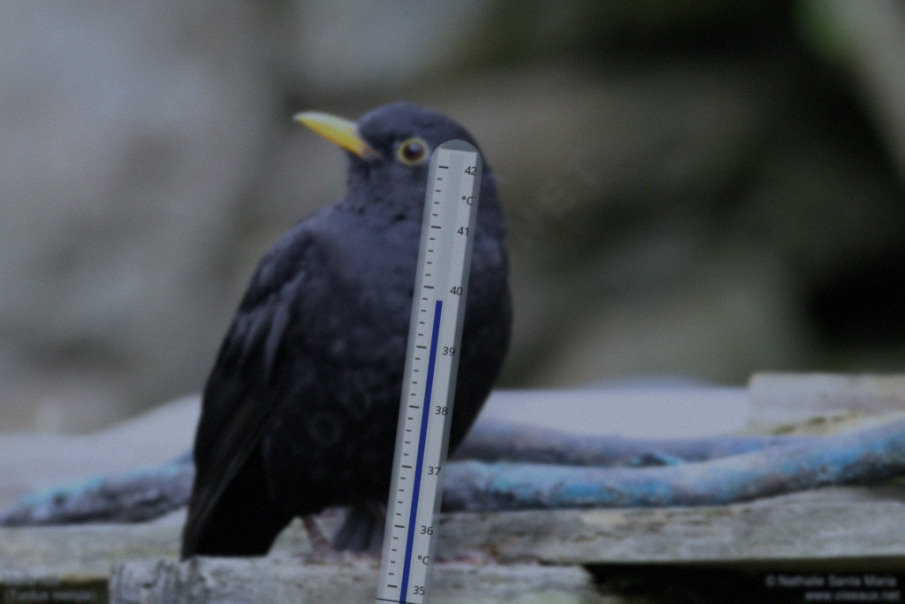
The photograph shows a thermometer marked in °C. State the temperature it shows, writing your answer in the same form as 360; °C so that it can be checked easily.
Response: 39.8; °C
